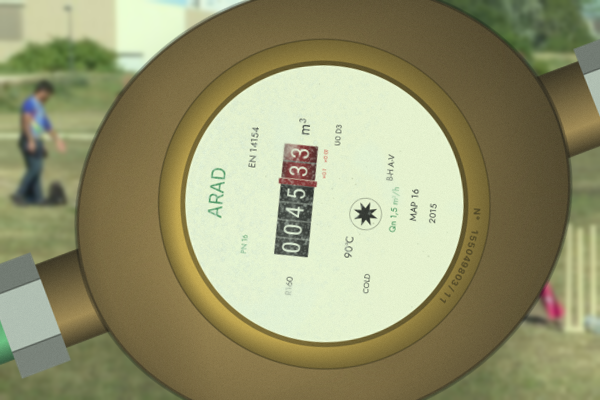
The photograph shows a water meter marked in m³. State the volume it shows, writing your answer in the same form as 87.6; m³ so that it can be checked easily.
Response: 45.33; m³
